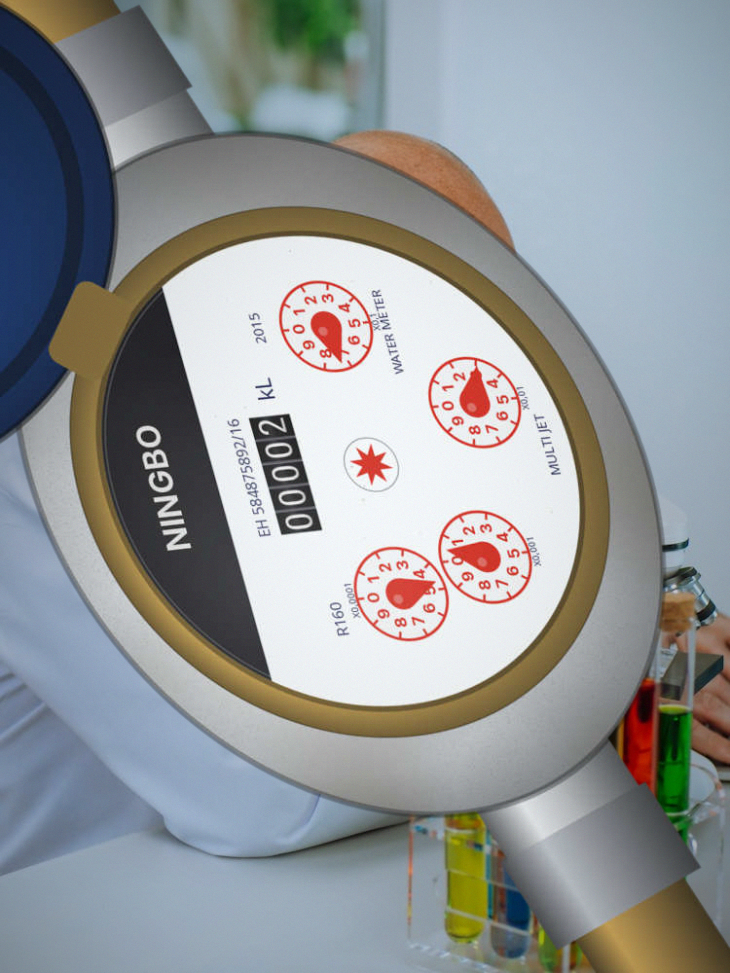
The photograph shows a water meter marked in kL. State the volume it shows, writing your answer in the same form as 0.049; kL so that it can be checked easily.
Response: 2.7304; kL
